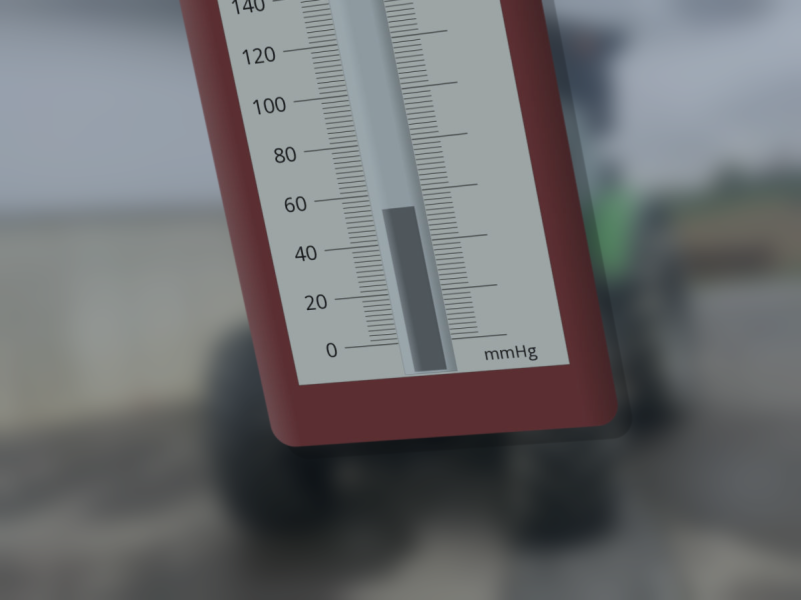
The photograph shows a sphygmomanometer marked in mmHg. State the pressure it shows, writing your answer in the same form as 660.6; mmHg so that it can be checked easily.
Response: 54; mmHg
